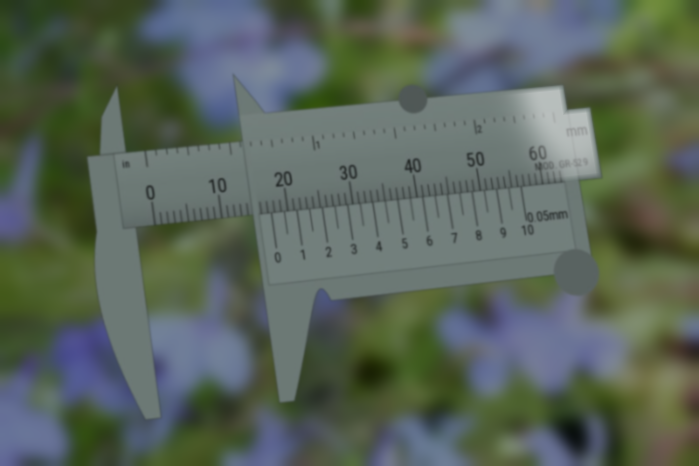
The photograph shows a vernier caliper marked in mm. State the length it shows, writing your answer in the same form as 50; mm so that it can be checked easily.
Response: 17.5; mm
